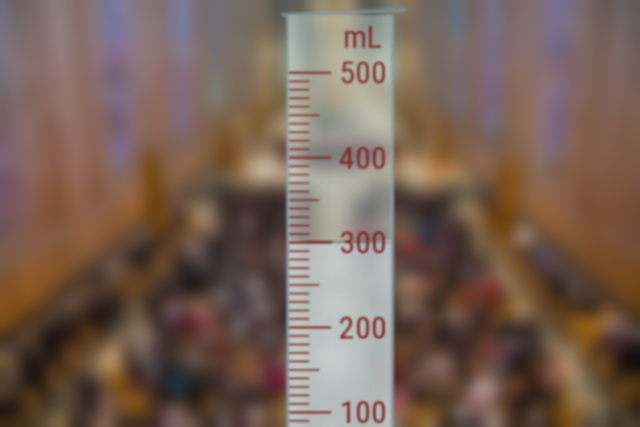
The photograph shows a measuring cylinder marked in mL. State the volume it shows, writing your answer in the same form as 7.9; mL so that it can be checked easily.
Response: 300; mL
